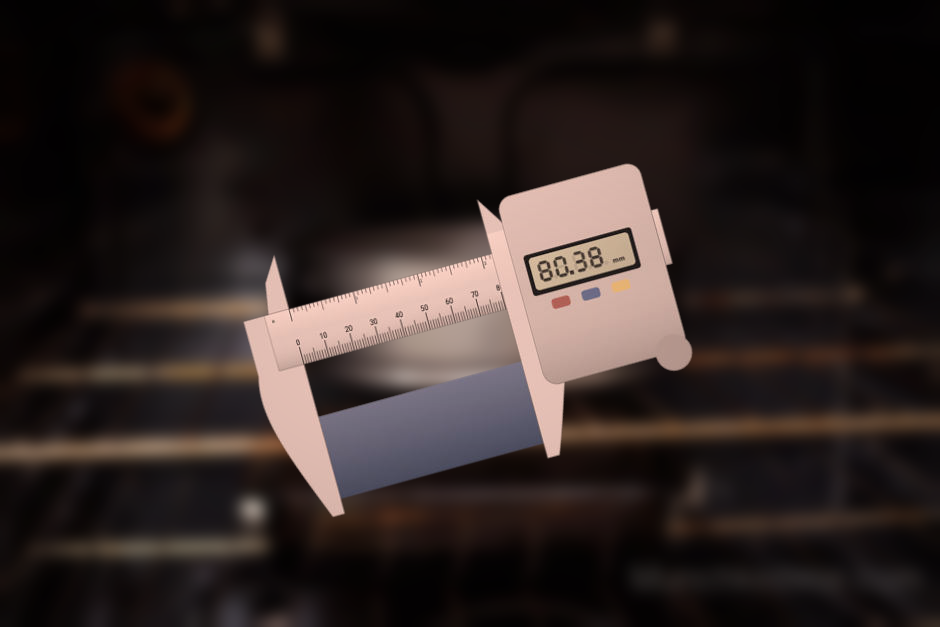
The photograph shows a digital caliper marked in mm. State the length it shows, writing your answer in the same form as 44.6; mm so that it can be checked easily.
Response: 80.38; mm
